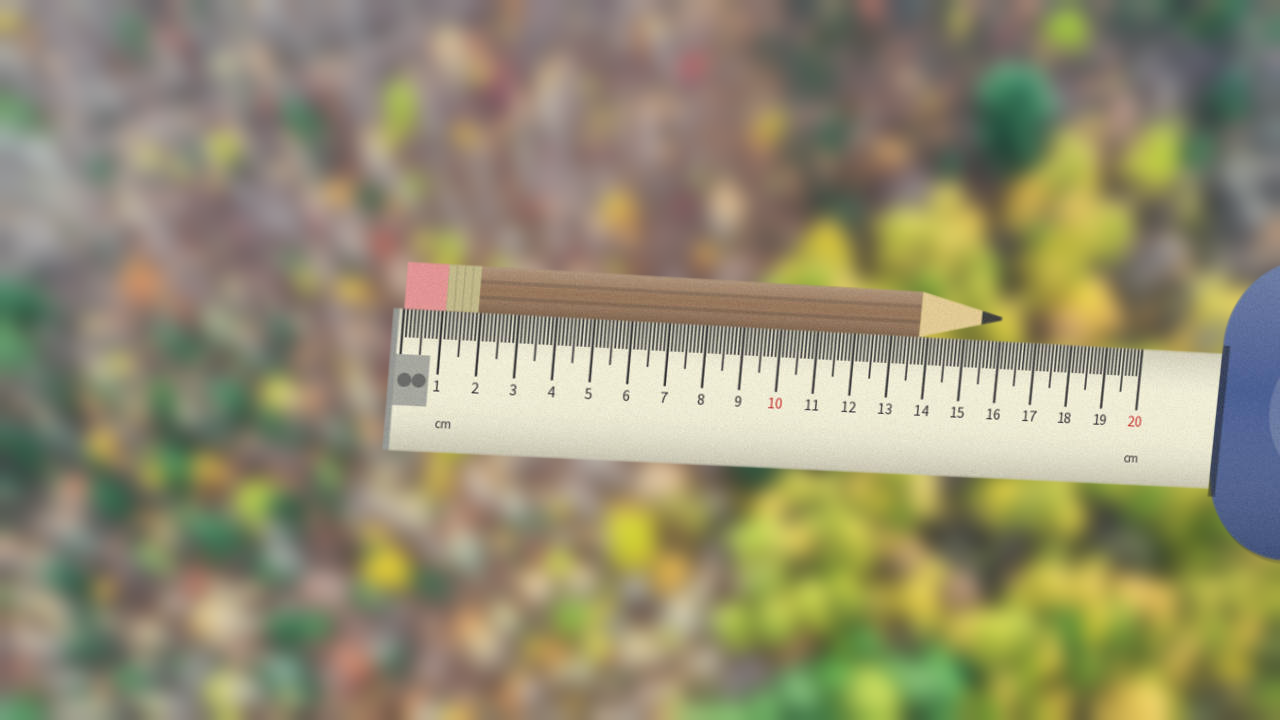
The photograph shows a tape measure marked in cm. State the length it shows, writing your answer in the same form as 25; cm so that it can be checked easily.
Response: 16; cm
